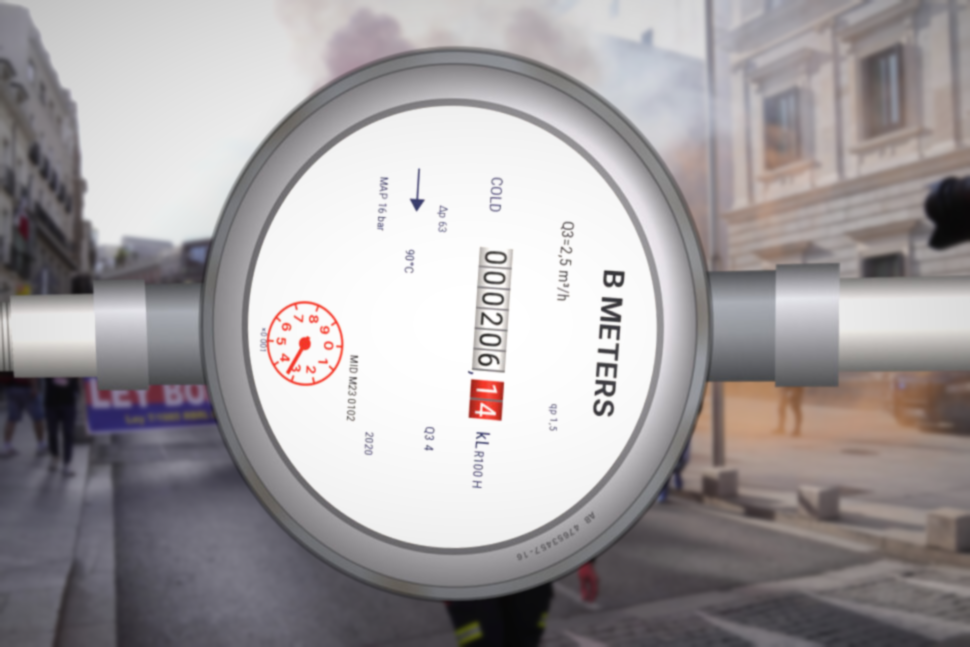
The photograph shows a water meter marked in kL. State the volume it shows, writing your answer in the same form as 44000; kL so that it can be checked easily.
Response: 206.143; kL
